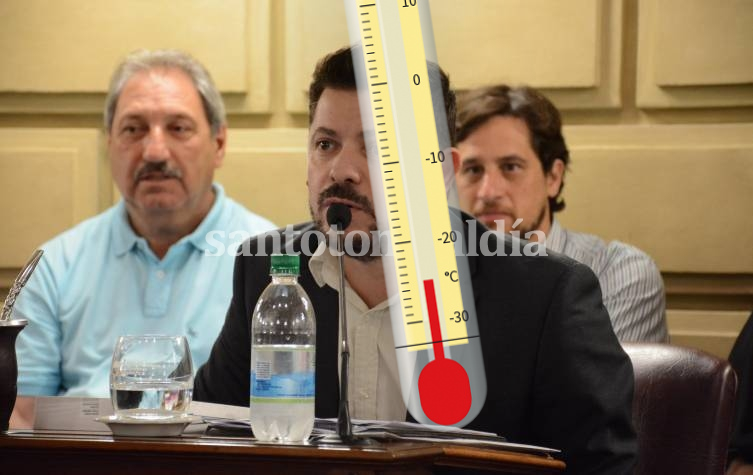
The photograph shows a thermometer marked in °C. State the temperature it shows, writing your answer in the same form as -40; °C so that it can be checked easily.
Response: -25; °C
